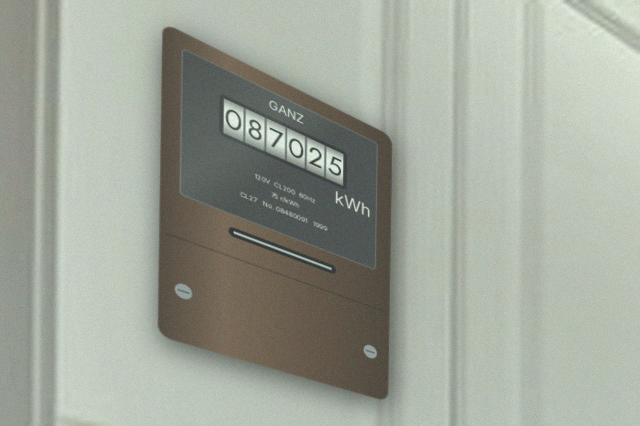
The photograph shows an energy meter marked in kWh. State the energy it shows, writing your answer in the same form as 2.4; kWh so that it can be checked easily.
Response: 87025; kWh
